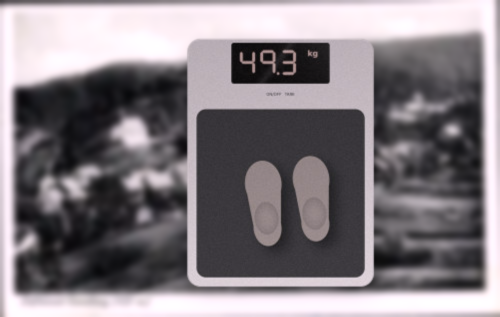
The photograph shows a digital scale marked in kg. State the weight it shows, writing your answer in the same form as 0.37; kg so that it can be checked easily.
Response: 49.3; kg
